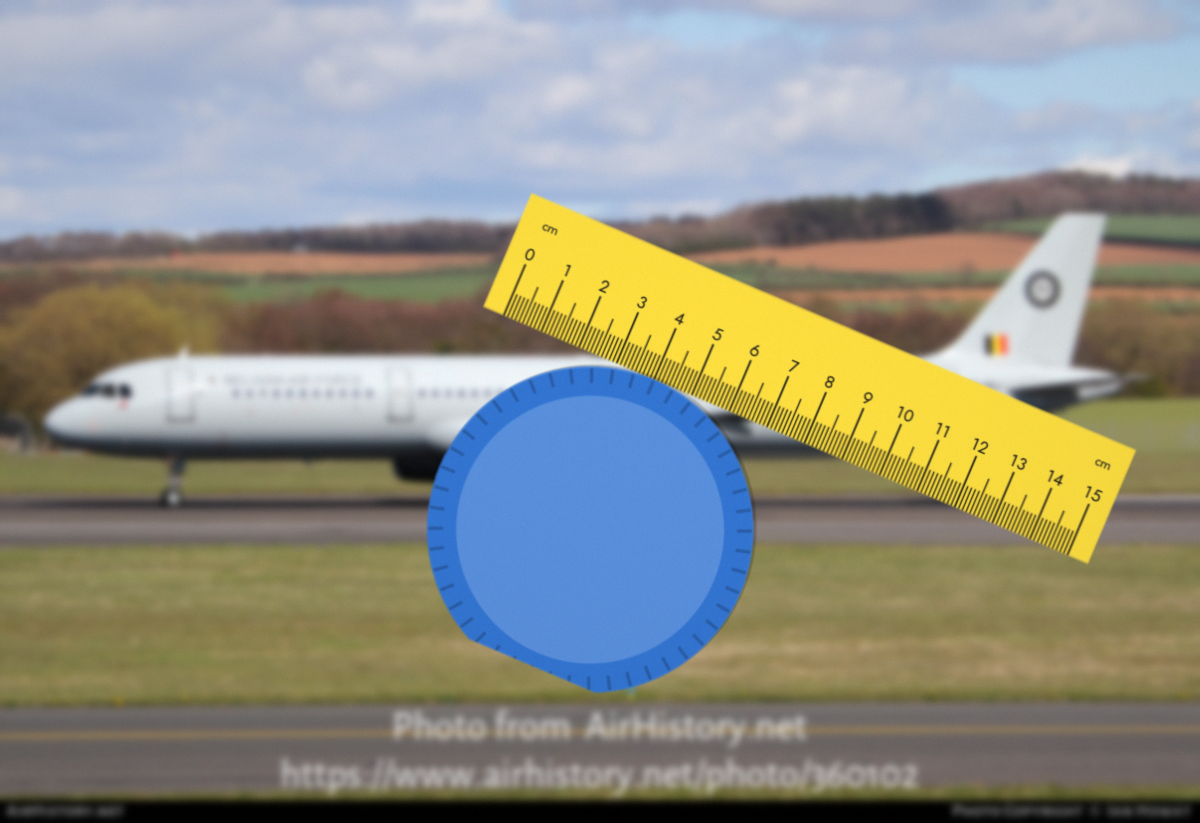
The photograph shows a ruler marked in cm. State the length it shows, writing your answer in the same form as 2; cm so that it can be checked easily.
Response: 8; cm
